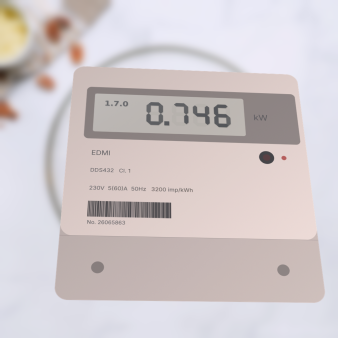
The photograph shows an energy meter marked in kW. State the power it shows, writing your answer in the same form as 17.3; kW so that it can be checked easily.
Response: 0.746; kW
